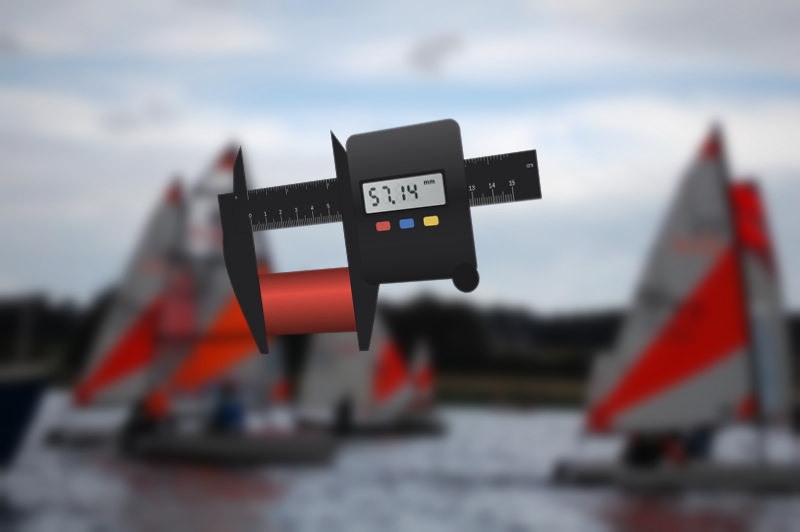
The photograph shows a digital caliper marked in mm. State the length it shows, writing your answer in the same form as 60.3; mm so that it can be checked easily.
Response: 57.14; mm
